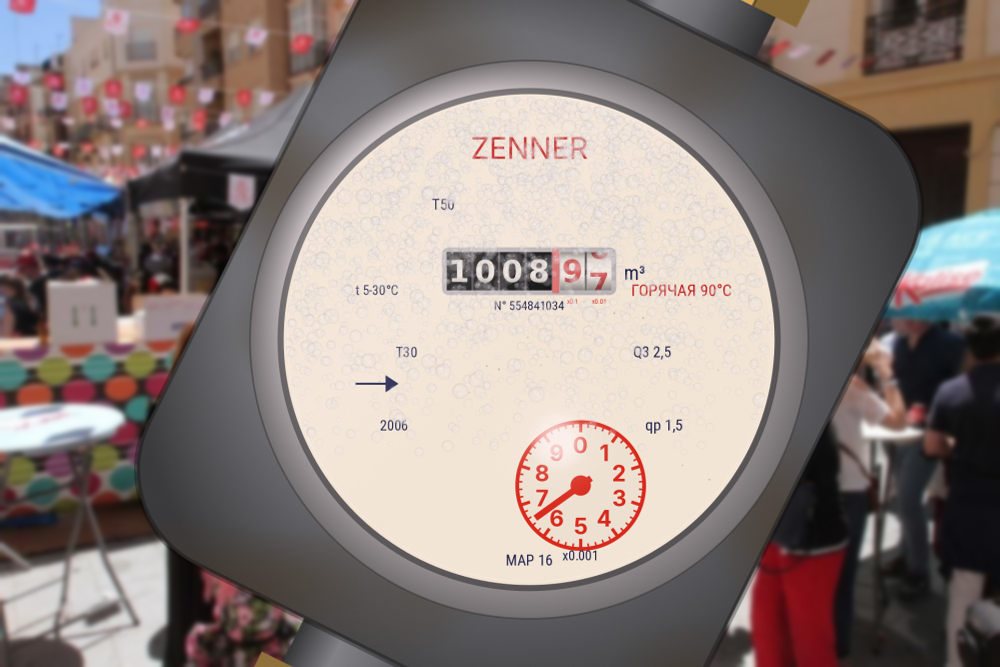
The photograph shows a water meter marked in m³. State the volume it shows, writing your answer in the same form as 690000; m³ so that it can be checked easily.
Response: 1008.966; m³
